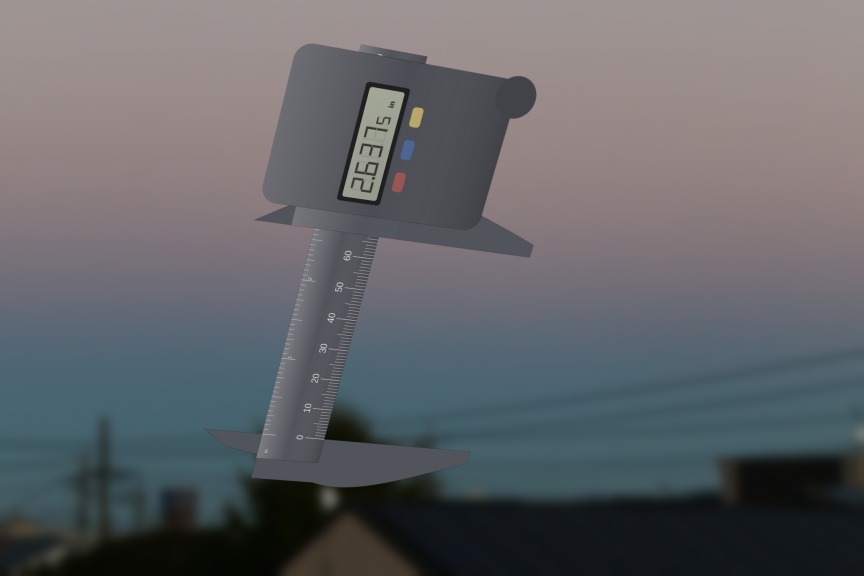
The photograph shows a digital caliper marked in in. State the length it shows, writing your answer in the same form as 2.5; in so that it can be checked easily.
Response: 2.6375; in
